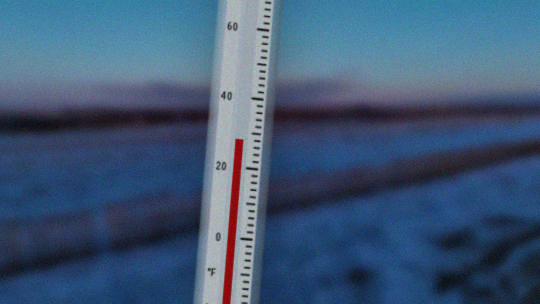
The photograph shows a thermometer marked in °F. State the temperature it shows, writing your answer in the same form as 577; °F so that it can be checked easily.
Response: 28; °F
